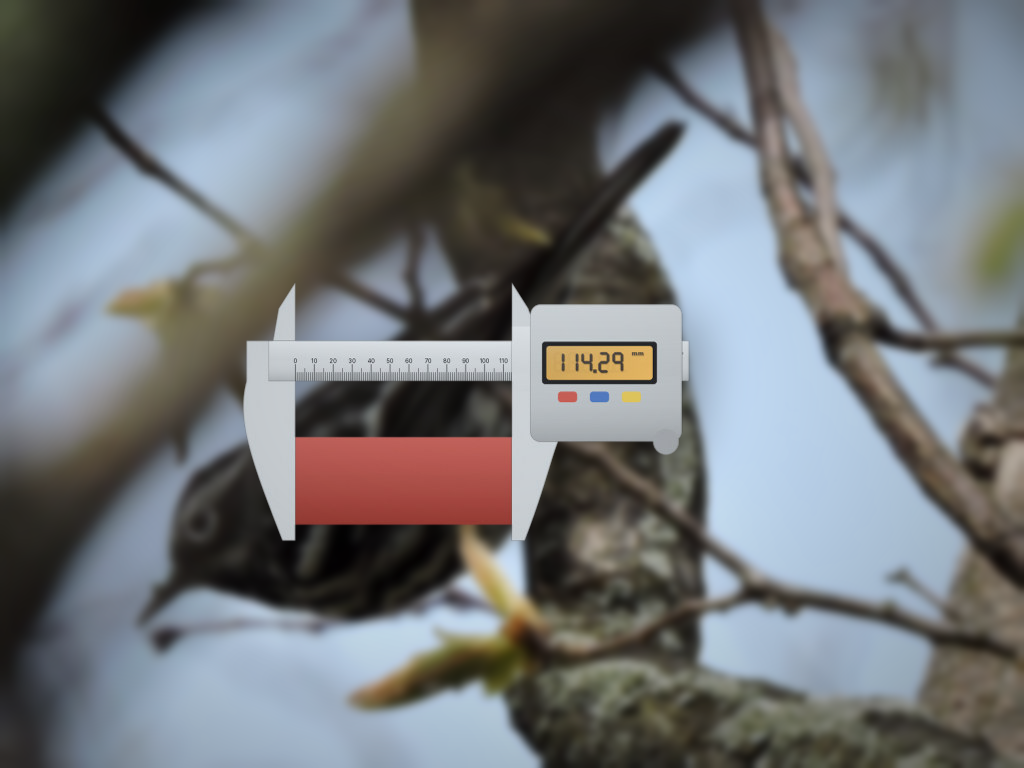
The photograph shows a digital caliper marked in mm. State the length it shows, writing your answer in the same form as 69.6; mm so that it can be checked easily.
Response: 114.29; mm
